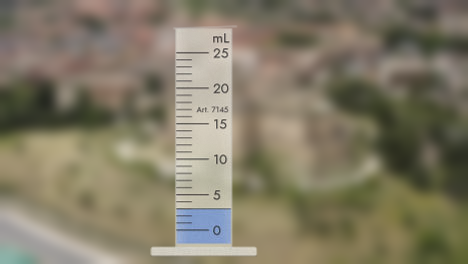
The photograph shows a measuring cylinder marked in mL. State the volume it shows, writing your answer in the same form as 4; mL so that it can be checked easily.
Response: 3; mL
